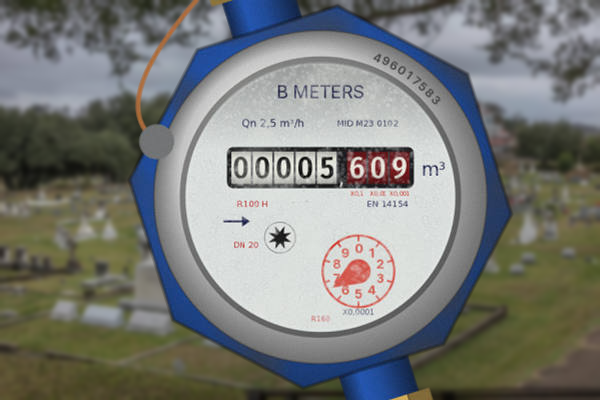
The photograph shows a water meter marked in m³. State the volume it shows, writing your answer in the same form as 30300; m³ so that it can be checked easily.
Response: 5.6096; m³
